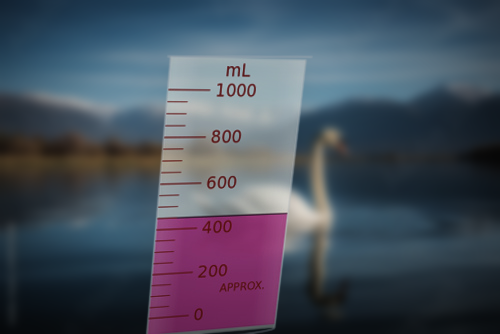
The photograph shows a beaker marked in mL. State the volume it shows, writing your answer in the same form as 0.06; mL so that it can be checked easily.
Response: 450; mL
